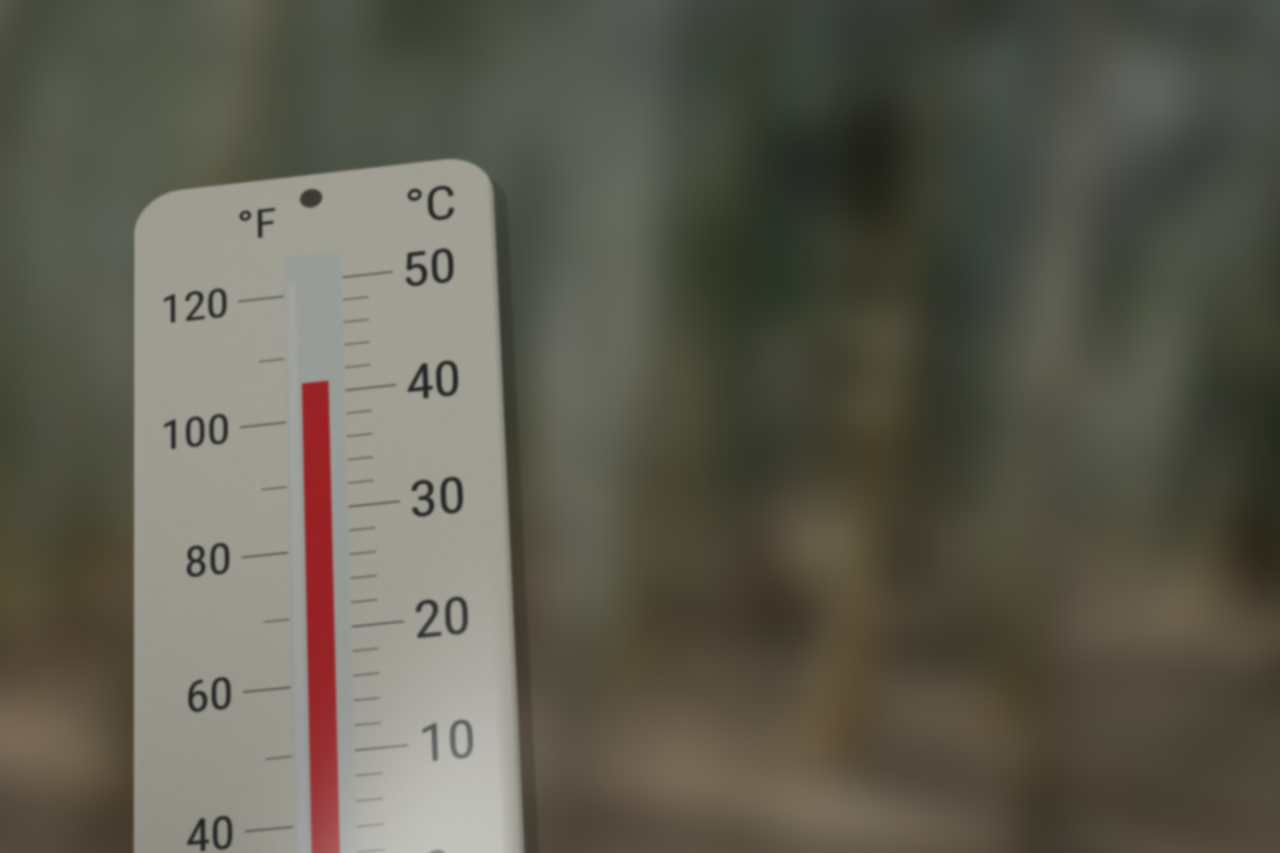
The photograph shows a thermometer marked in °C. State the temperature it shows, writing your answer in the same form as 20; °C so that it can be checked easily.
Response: 41; °C
